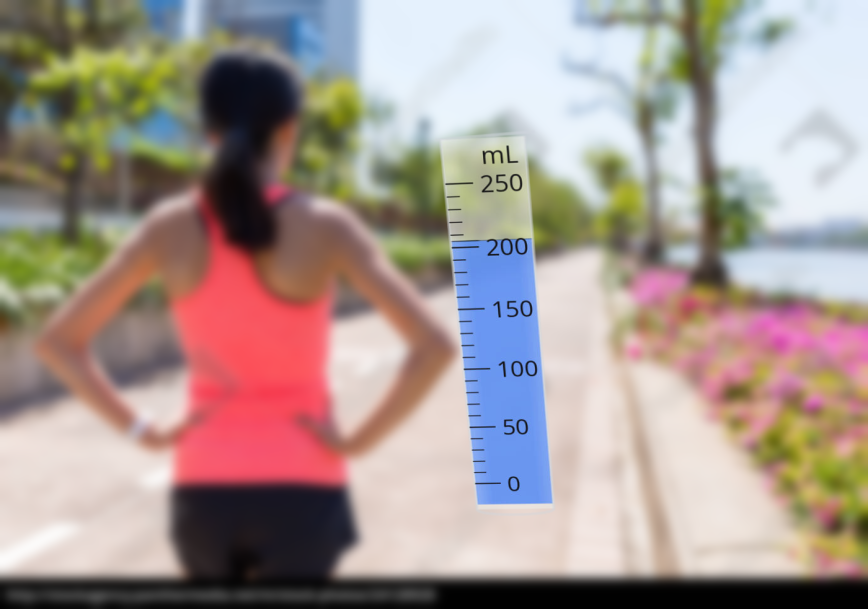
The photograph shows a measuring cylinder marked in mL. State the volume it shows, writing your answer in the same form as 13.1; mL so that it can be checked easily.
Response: 205; mL
